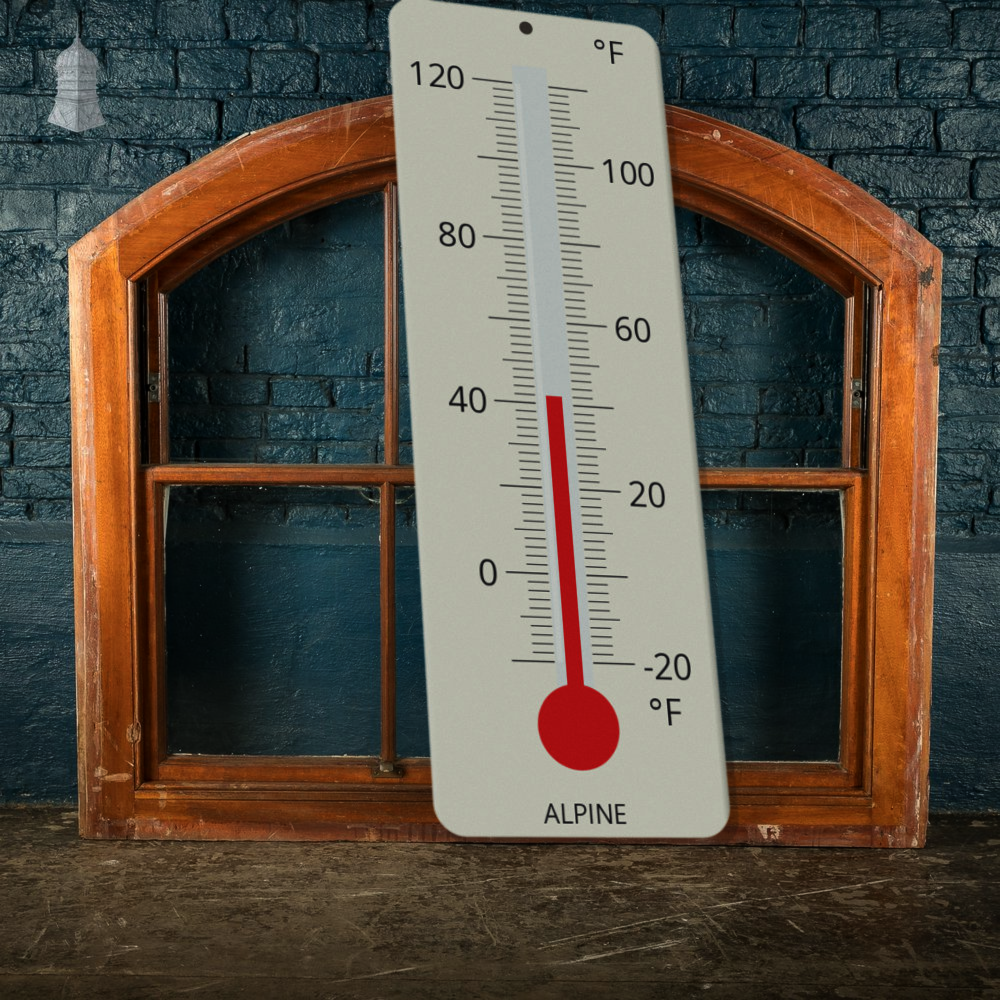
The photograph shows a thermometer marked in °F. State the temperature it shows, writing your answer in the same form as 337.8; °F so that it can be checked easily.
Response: 42; °F
